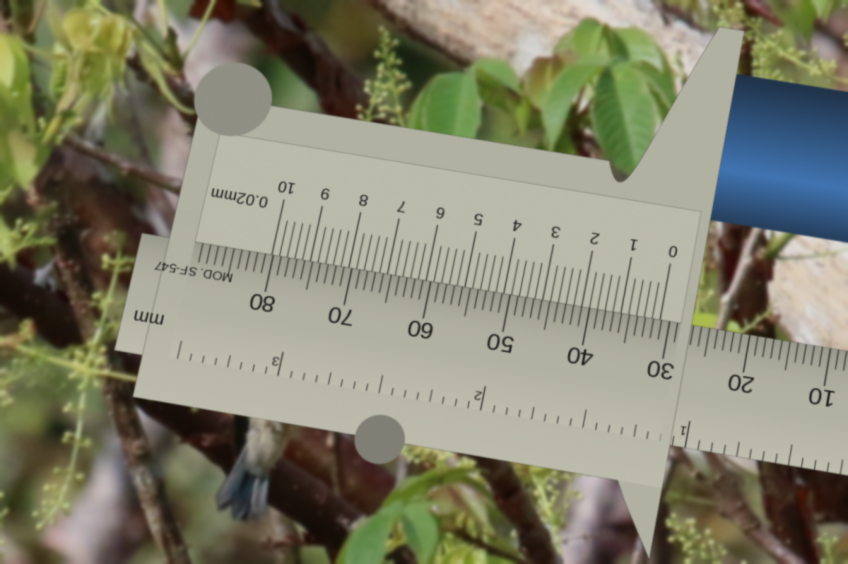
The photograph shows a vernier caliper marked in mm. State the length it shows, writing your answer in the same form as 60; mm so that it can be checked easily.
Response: 31.2; mm
